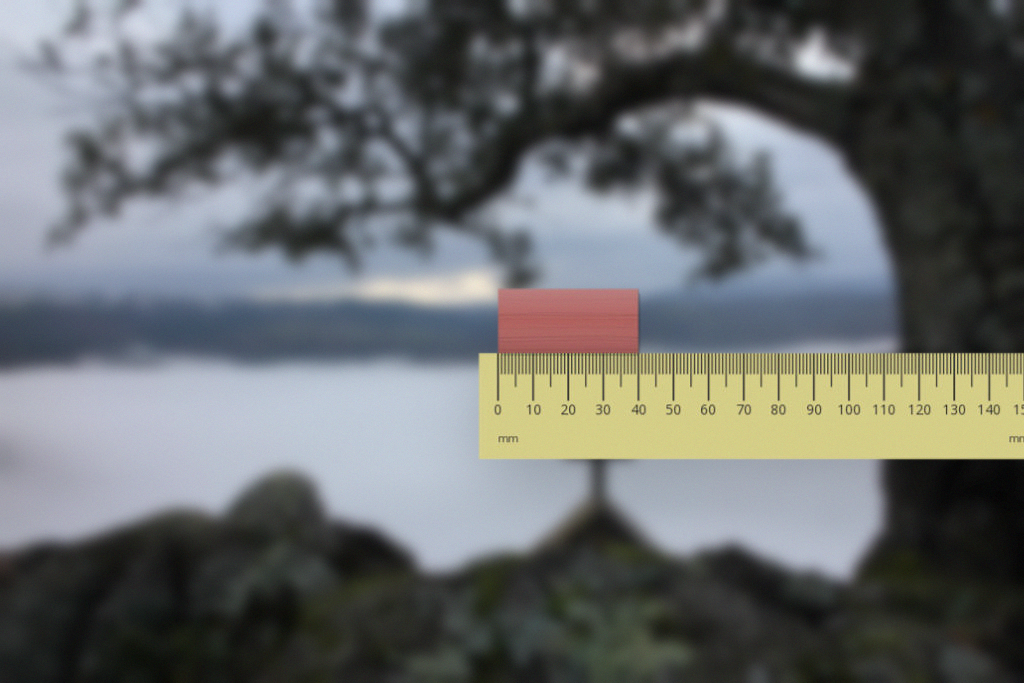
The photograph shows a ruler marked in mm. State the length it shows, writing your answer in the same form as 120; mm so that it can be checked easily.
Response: 40; mm
